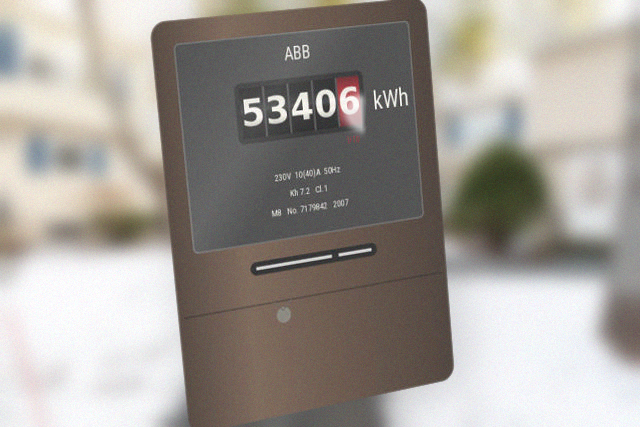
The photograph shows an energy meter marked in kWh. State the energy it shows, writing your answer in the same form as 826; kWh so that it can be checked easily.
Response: 5340.6; kWh
